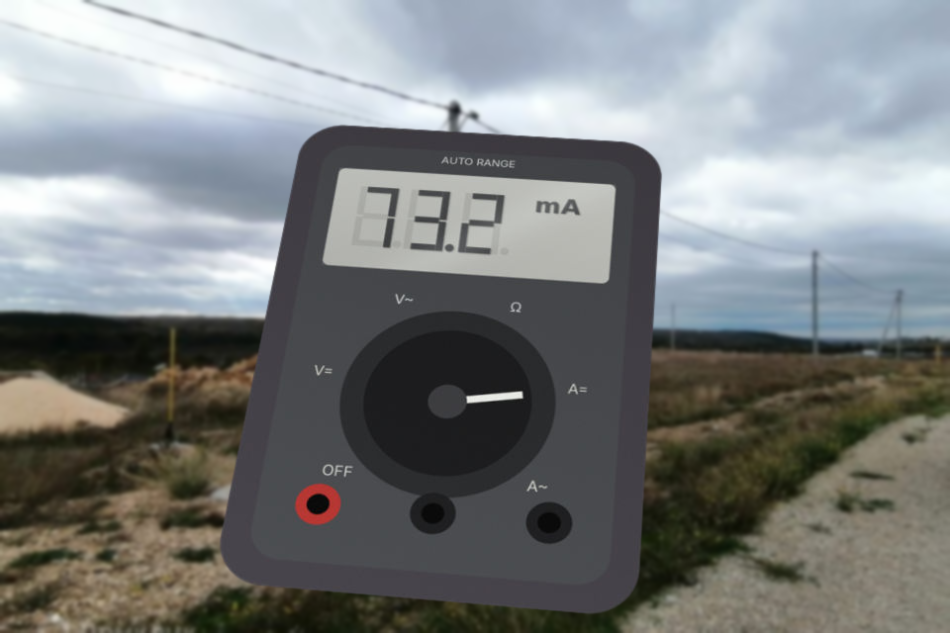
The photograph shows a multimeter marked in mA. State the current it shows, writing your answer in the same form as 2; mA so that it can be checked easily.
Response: 73.2; mA
